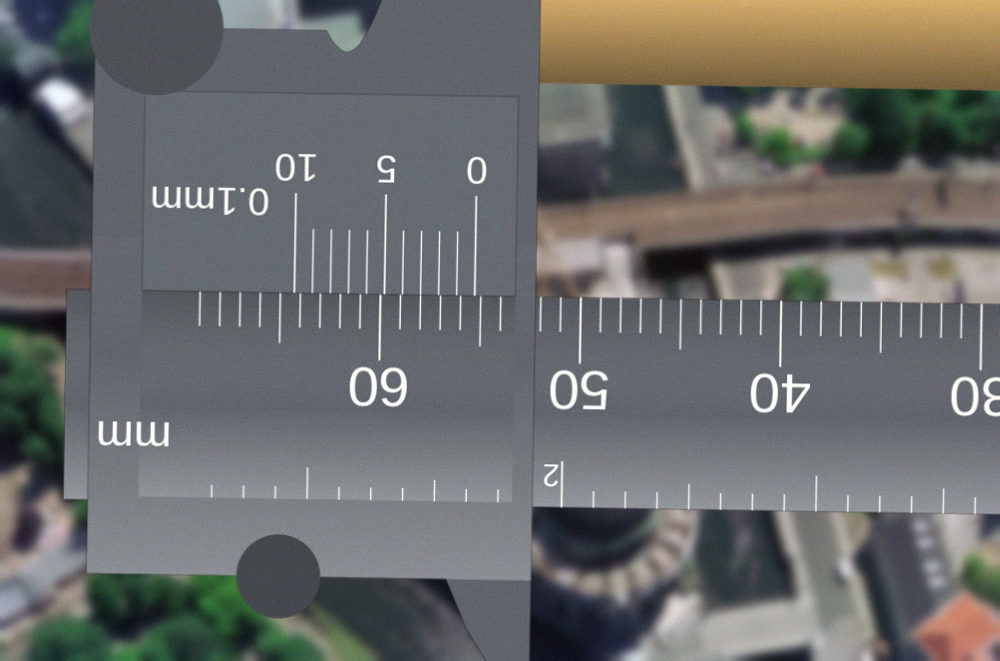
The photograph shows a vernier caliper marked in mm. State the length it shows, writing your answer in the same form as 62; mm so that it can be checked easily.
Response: 55.3; mm
